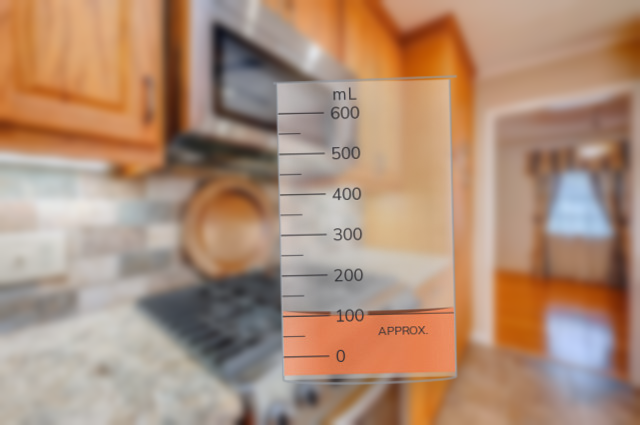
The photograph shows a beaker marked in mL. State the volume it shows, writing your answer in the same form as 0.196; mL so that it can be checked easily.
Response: 100; mL
